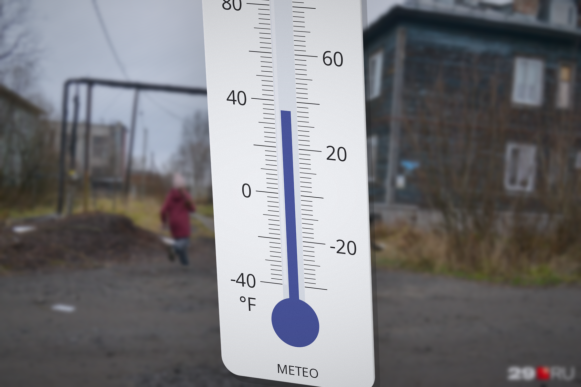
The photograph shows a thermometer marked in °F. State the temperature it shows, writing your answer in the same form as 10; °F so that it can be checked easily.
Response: 36; °F
